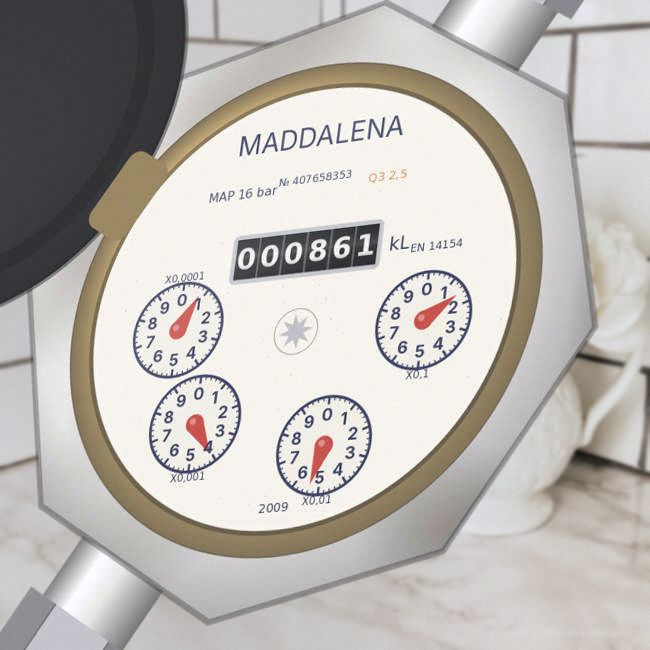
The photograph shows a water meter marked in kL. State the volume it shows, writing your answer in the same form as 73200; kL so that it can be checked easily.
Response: 861.1540; kL
